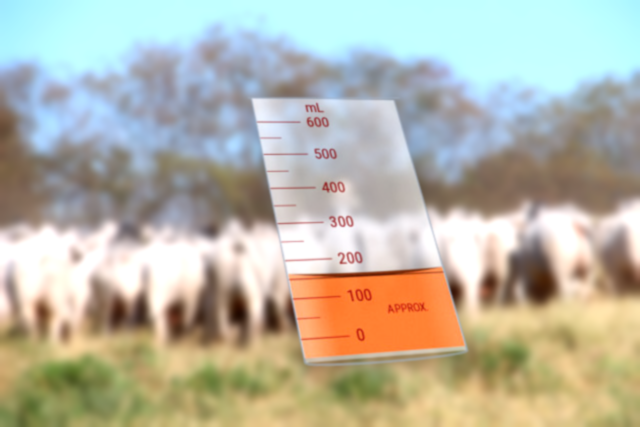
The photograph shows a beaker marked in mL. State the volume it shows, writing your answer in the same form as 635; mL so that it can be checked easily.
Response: 150; mL
